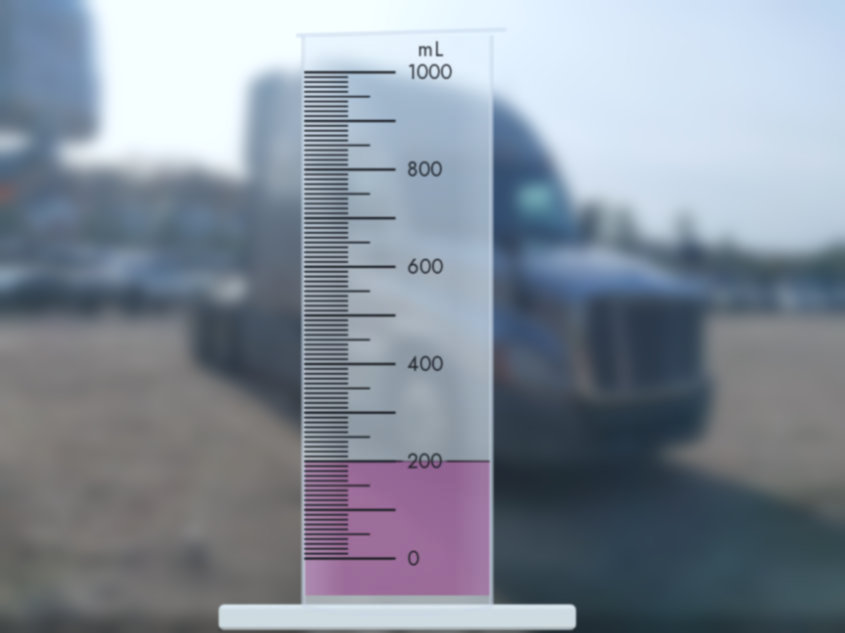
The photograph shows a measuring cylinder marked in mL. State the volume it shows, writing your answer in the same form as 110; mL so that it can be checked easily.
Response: 200; mL
